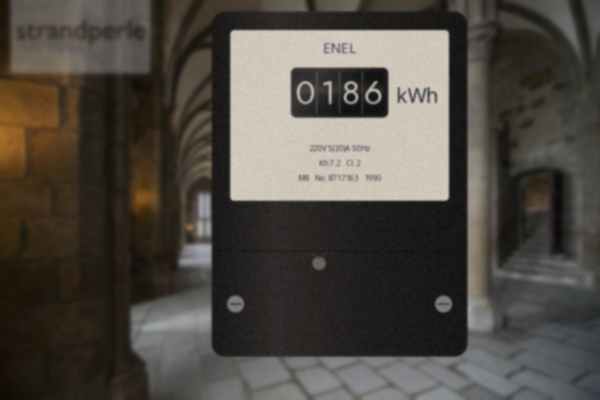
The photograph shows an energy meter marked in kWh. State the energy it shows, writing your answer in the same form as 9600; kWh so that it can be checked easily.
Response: 186; kWh
